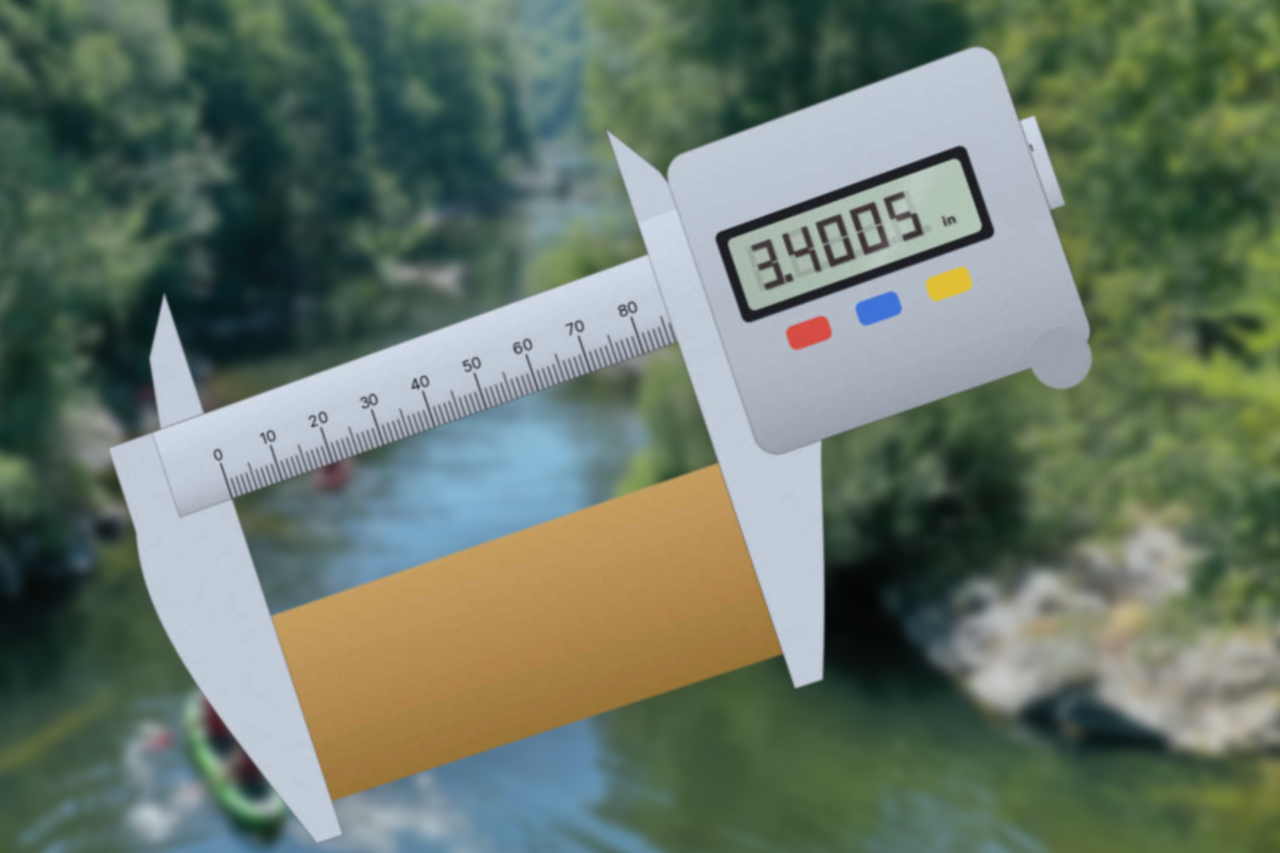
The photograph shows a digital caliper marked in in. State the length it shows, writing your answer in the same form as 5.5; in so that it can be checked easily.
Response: 3.4005; in
